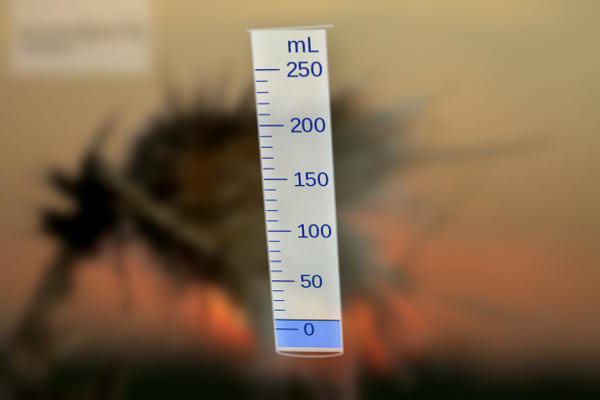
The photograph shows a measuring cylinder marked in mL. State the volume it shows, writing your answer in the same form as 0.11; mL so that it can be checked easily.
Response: 10; mL
